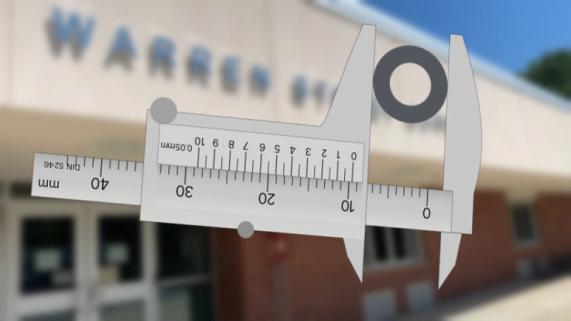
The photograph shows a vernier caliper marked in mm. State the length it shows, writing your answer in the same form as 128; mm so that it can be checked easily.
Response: 9.6; mm
